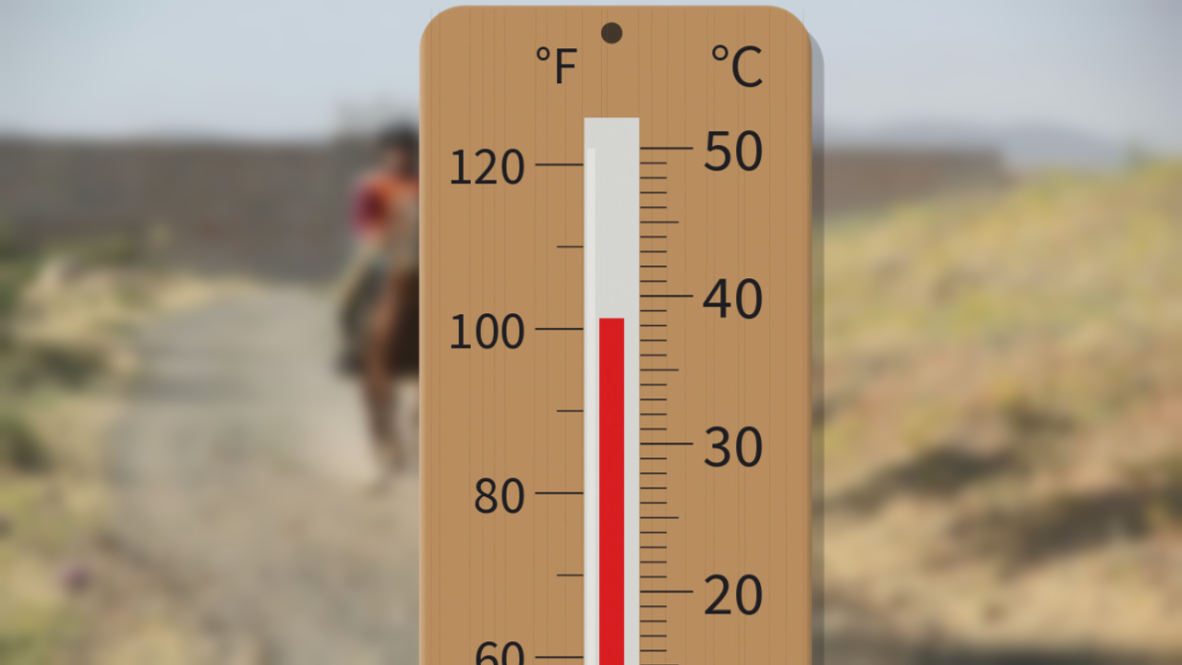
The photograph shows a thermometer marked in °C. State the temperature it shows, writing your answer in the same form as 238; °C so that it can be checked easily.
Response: 38.5; °C
